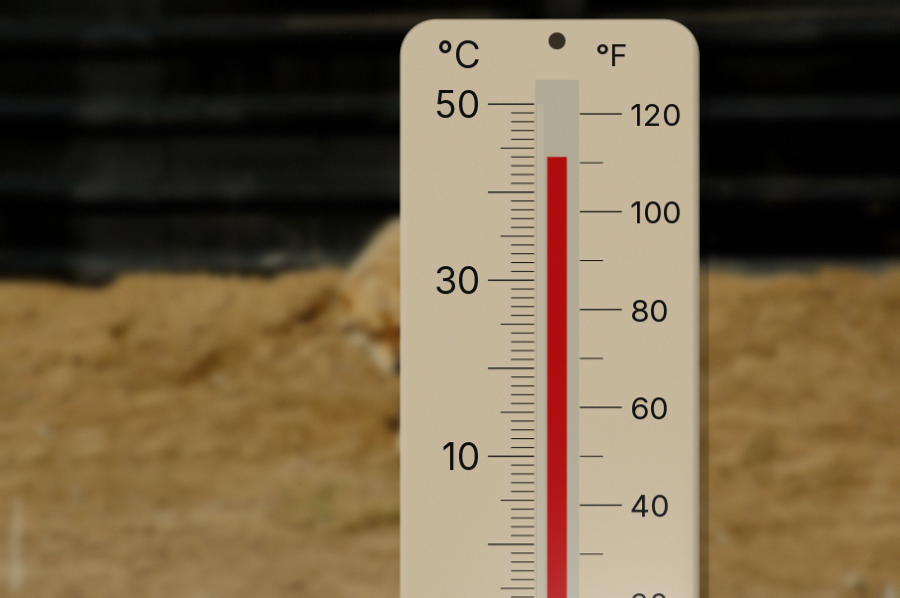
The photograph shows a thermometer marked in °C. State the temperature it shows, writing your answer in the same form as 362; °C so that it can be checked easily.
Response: 44; °C
